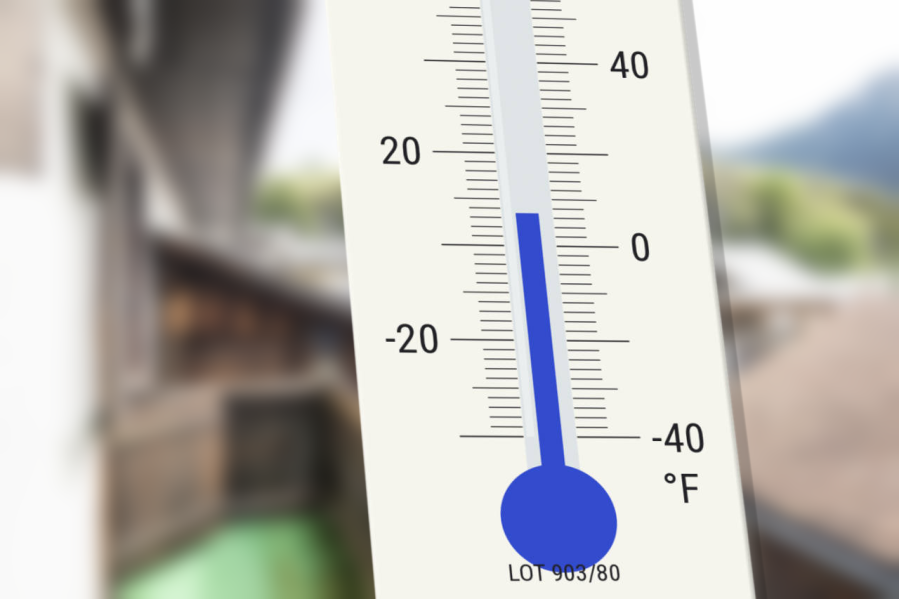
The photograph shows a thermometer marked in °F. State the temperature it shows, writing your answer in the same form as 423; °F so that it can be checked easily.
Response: 7; °F
